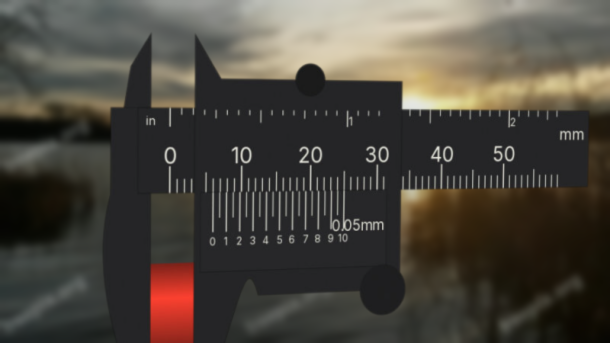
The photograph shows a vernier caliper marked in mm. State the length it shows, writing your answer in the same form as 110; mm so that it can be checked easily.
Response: 6.0; mm
